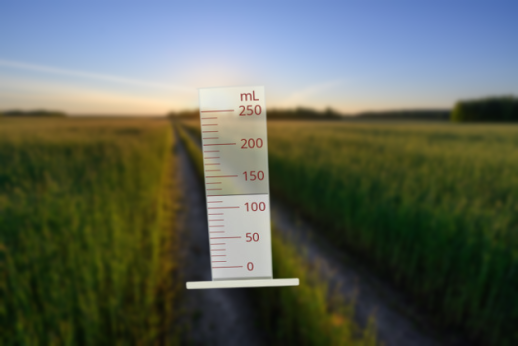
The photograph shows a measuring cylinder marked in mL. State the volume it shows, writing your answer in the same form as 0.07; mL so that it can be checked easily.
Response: 120; mL
